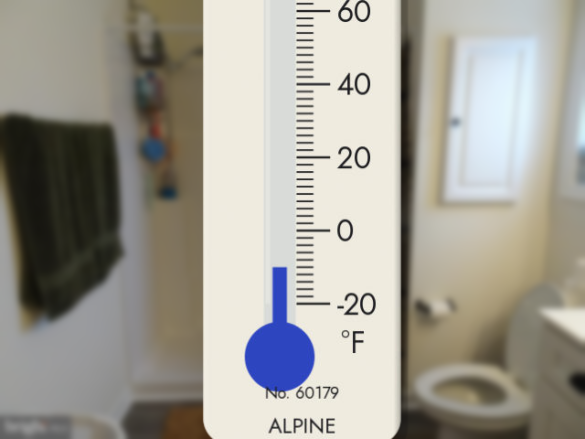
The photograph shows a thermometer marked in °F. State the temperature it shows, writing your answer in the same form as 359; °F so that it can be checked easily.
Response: -10; °F
